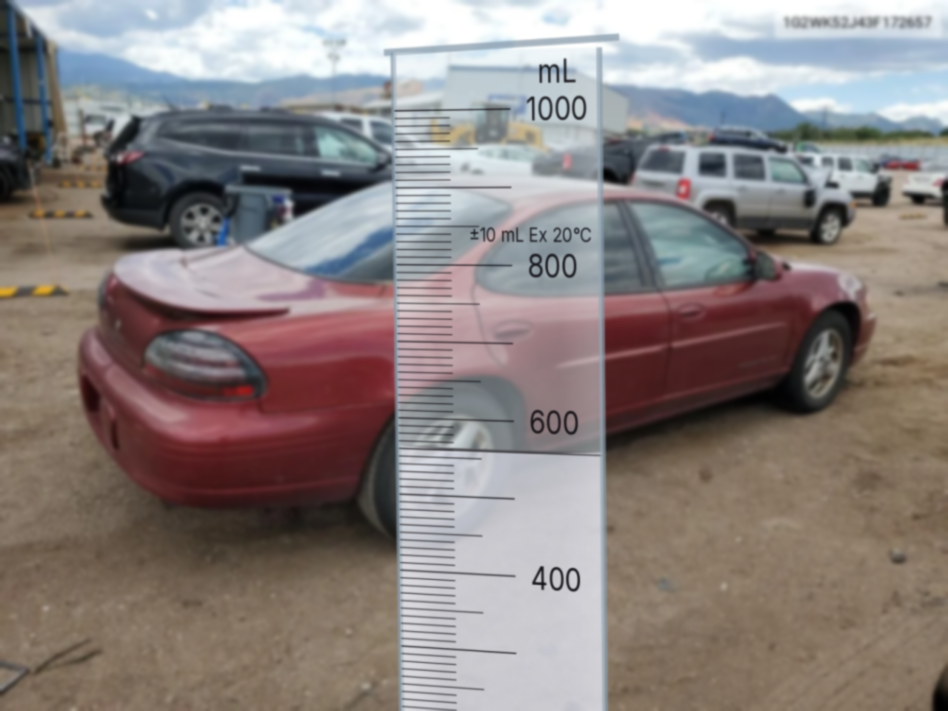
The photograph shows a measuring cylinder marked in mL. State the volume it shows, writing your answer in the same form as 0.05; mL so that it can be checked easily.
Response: 560; mL
